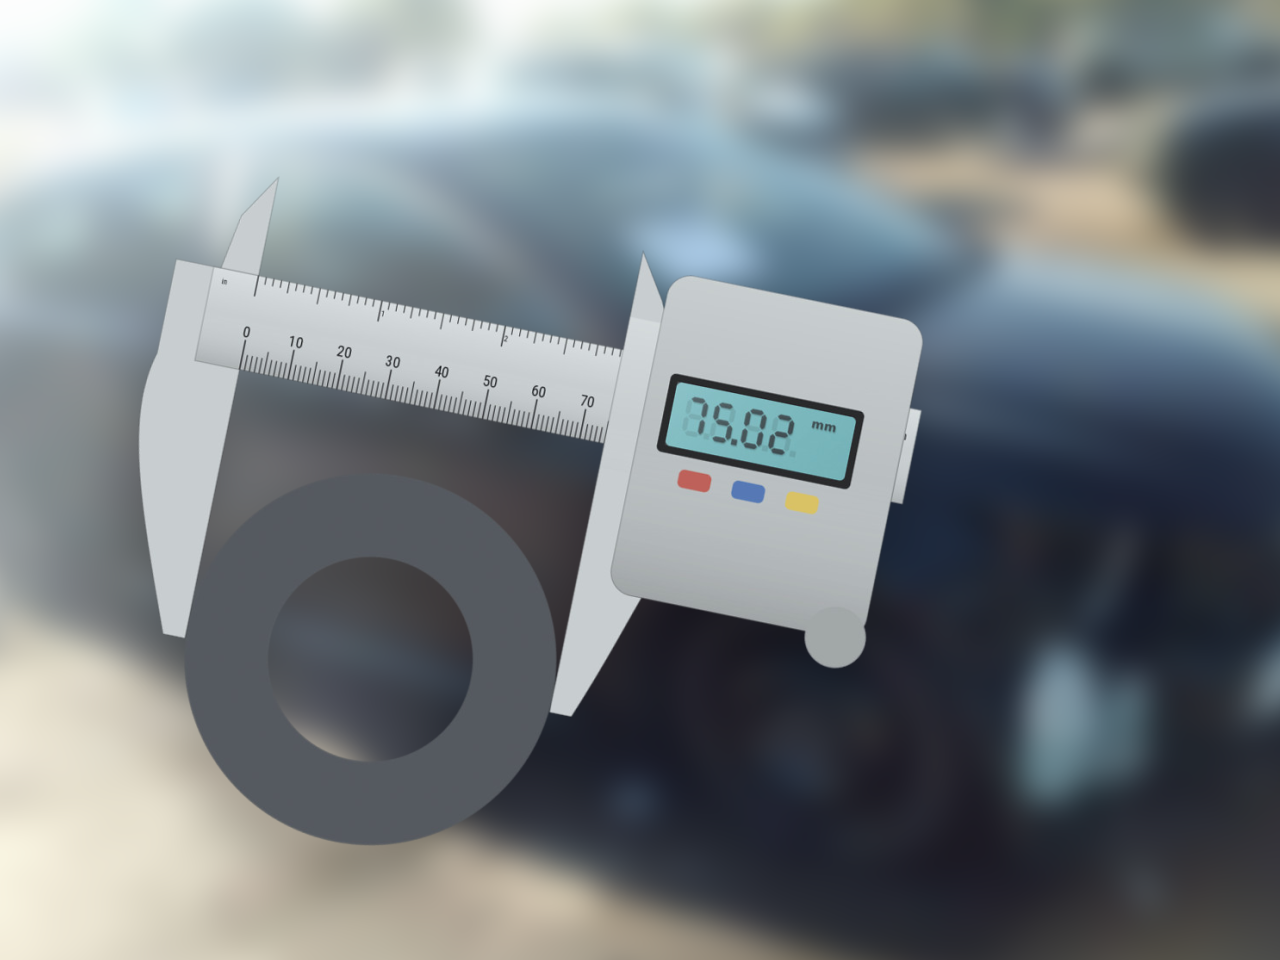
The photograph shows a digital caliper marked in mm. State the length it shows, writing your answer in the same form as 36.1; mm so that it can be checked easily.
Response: 75.02; mm
